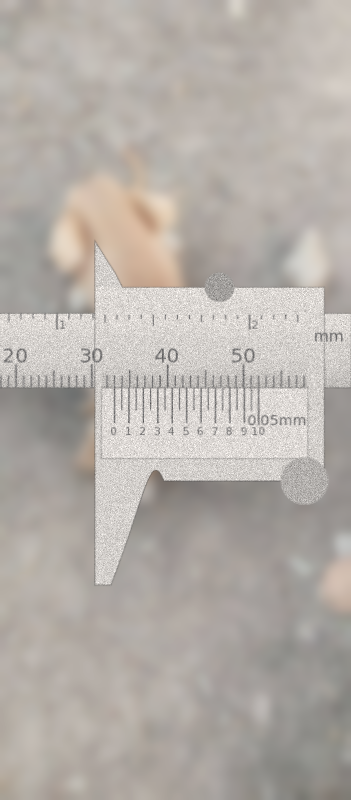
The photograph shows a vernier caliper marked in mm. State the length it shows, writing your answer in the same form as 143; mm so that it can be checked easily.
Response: 33.0; mm
